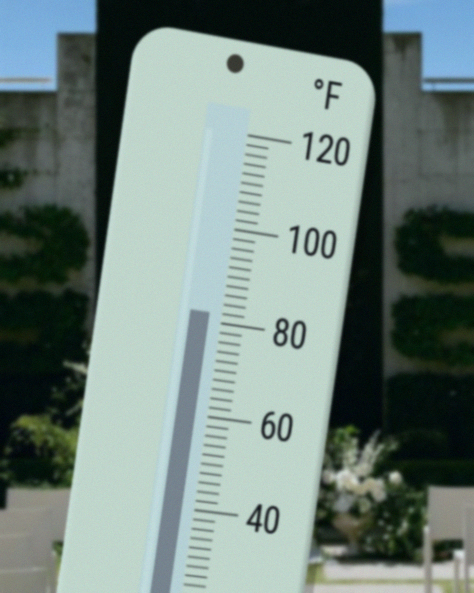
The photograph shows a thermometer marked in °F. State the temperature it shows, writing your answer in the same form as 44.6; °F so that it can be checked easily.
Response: 82; °F
